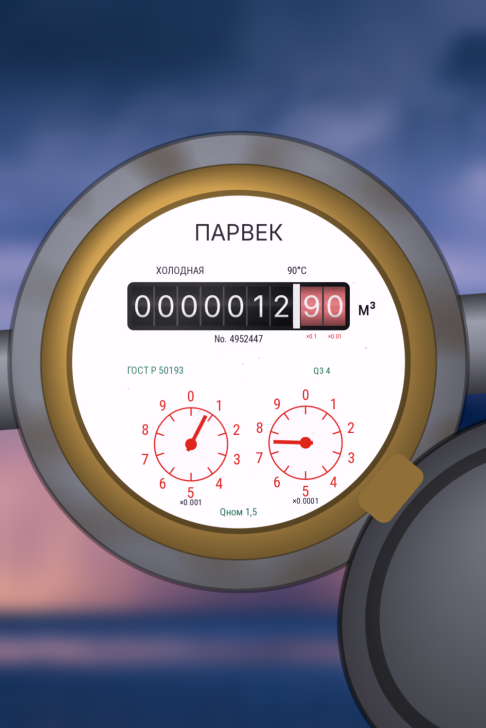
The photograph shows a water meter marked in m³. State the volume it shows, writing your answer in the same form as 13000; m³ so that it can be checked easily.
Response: 12.9007; m³
